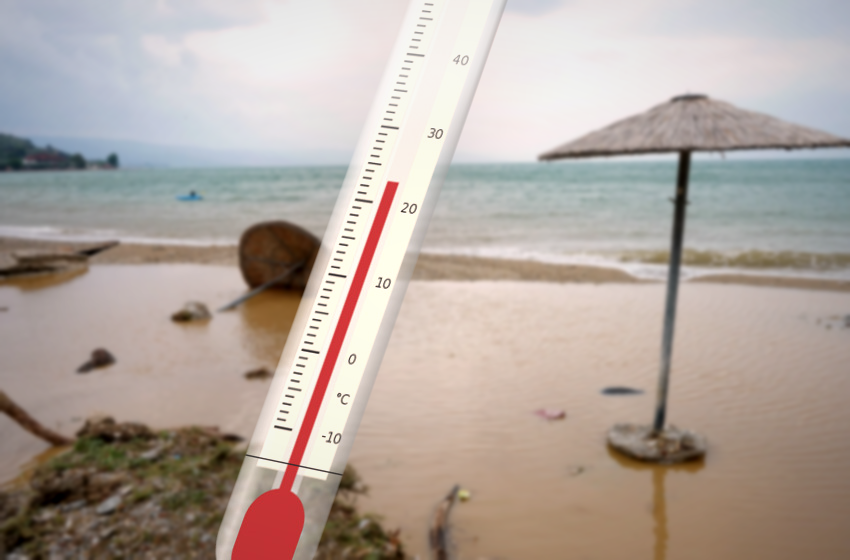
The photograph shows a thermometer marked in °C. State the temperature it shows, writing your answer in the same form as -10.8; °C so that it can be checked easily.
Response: 23; °C
